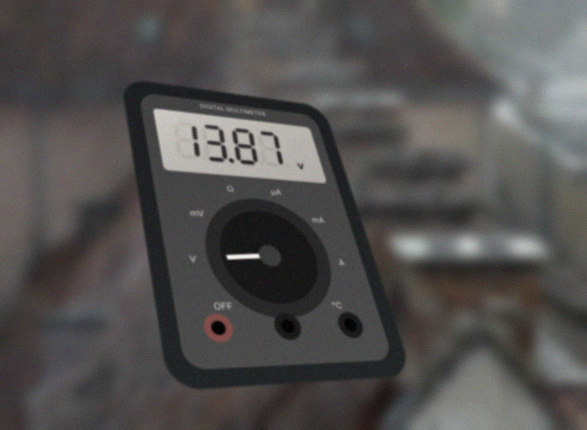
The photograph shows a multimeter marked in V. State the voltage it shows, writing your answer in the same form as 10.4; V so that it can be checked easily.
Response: 13.87; V
